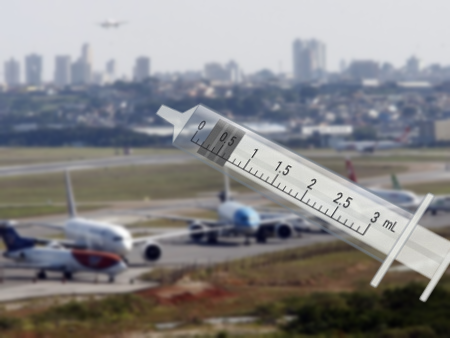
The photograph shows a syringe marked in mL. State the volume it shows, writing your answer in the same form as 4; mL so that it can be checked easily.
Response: 0.2; mL
